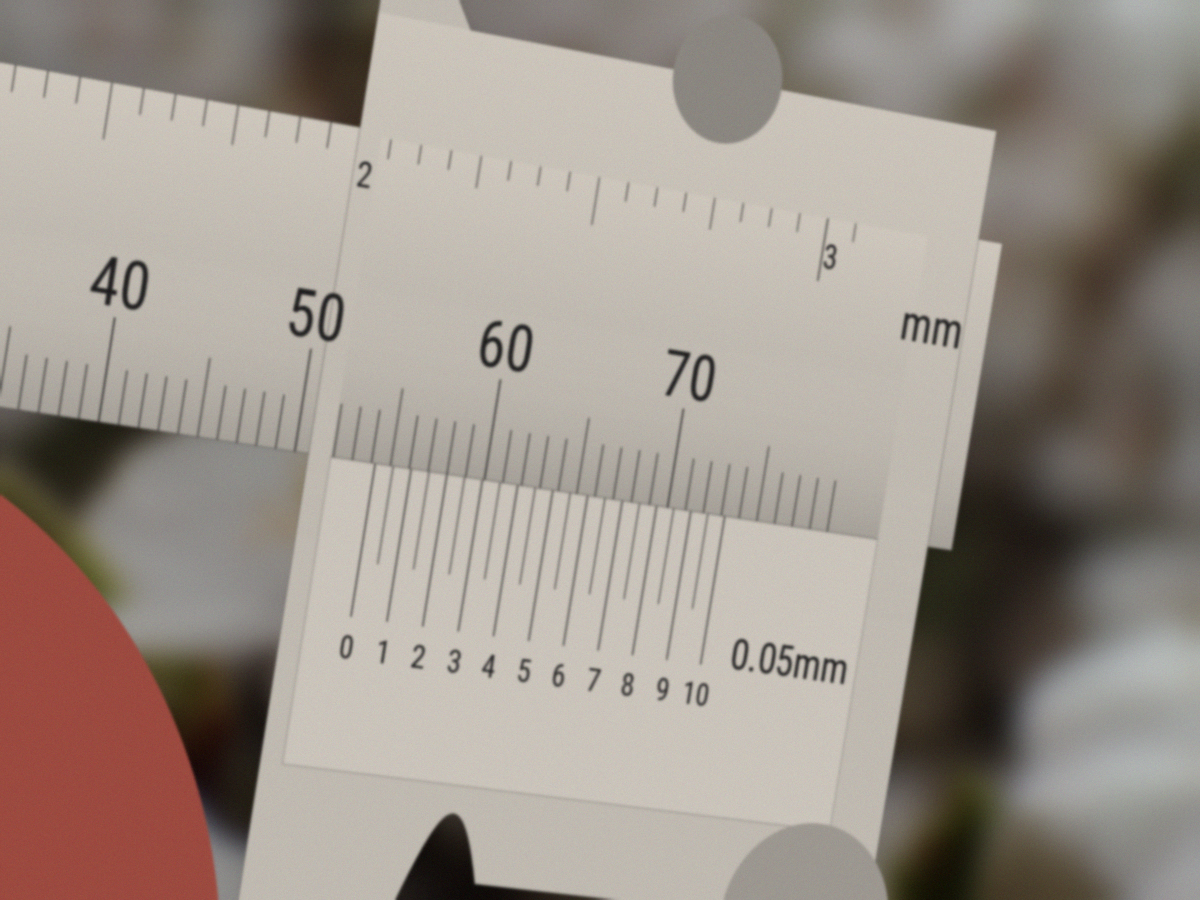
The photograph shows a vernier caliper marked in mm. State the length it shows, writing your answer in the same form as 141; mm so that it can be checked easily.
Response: 54.2; mm
